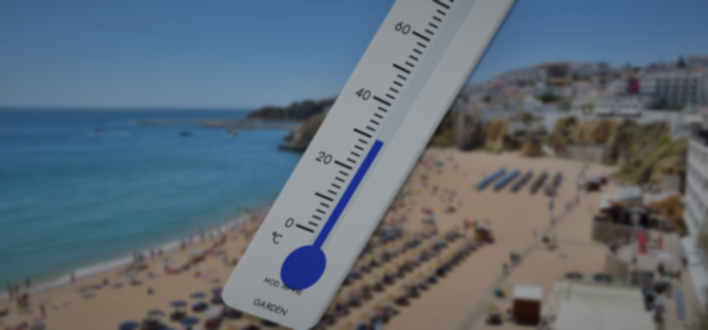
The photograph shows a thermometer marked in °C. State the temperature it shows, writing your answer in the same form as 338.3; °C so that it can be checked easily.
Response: 30; °C
